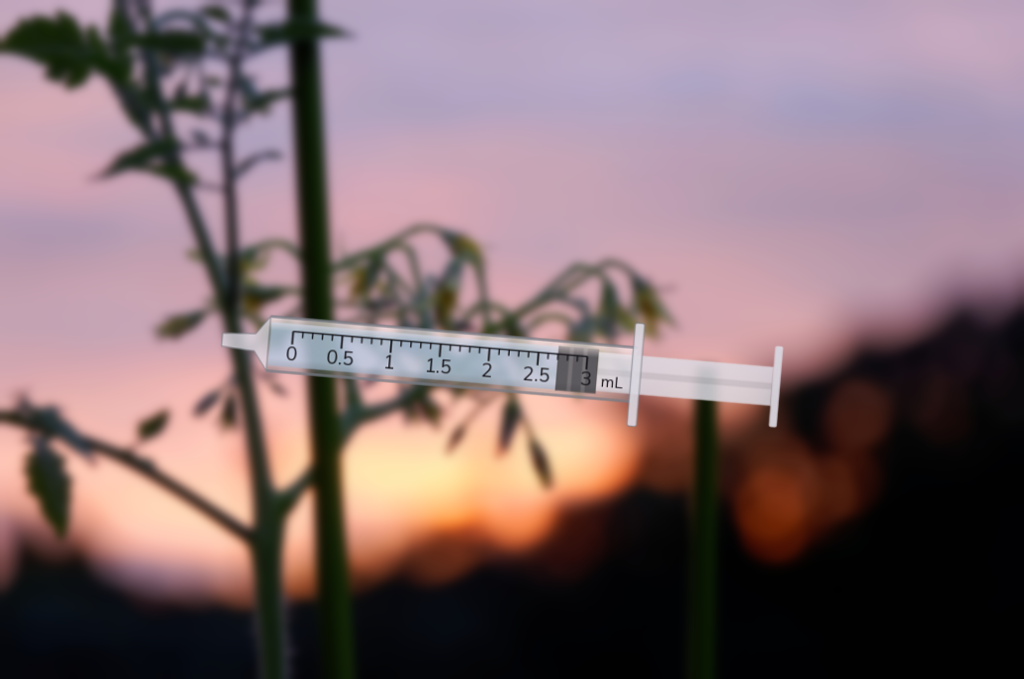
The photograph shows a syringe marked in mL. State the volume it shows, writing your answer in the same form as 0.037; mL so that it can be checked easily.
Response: 2.7; mL
